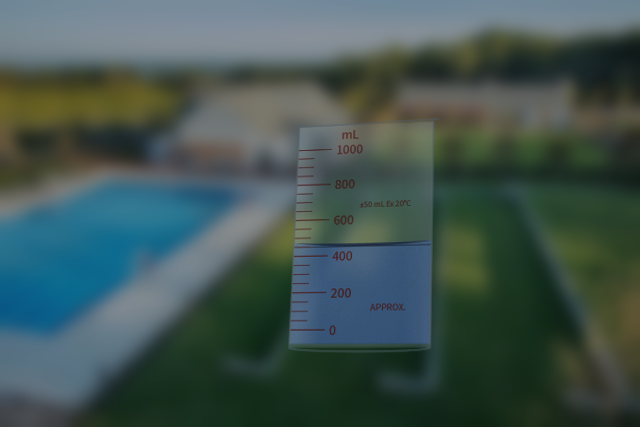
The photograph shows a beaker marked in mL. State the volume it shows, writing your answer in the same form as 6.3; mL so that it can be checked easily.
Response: 450; mL
